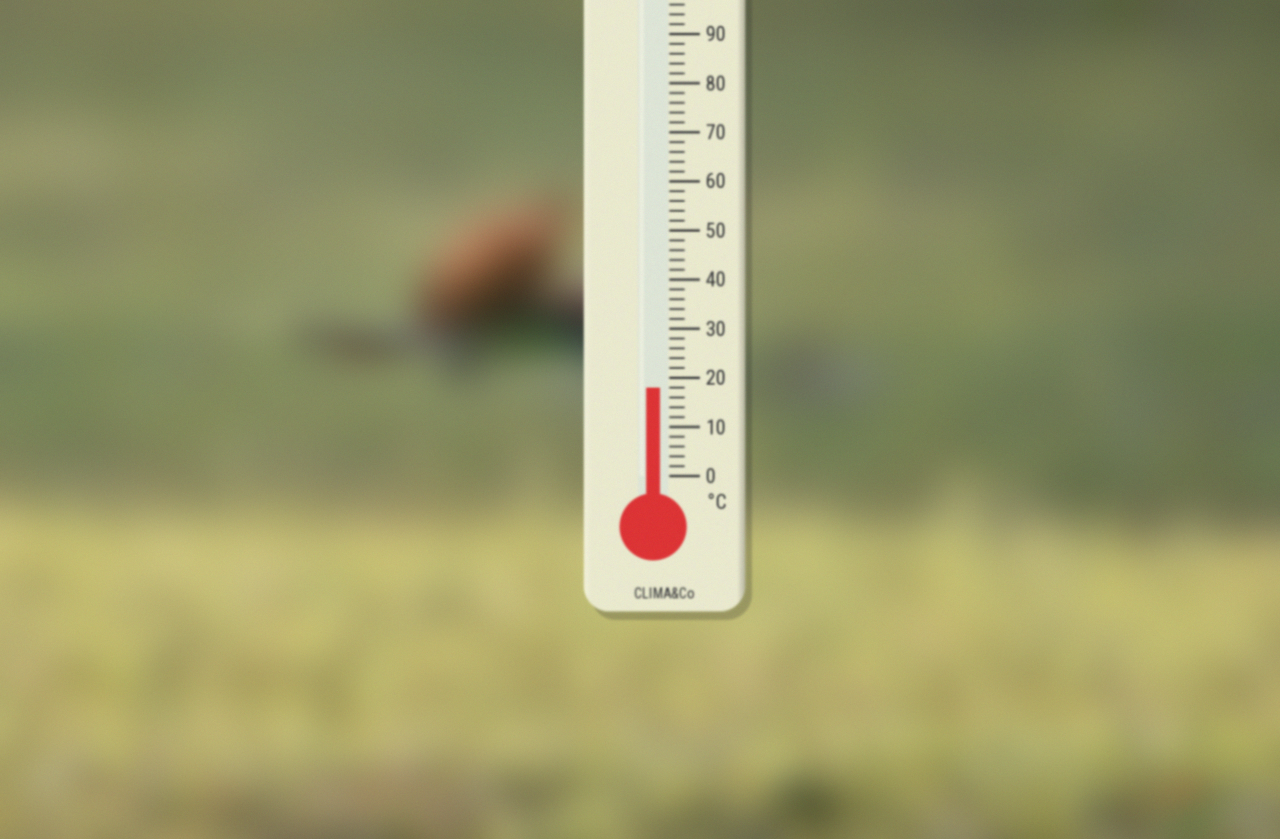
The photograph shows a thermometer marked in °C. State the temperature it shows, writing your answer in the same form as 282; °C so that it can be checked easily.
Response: 18; °C
